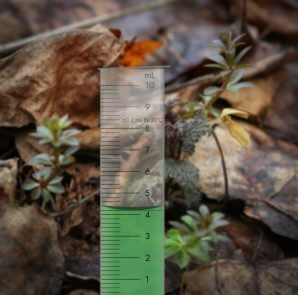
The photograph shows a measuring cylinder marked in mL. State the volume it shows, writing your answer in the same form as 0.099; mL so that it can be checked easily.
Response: 4.2; mL
